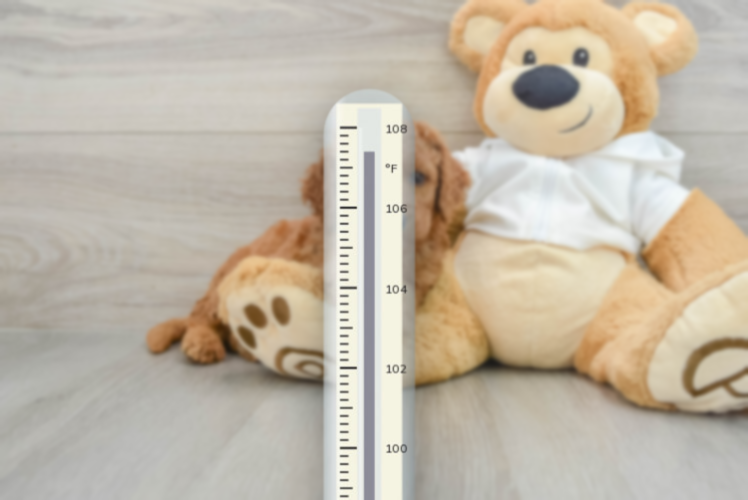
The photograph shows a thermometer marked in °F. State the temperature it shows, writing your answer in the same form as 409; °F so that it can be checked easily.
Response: 107.4; °F
